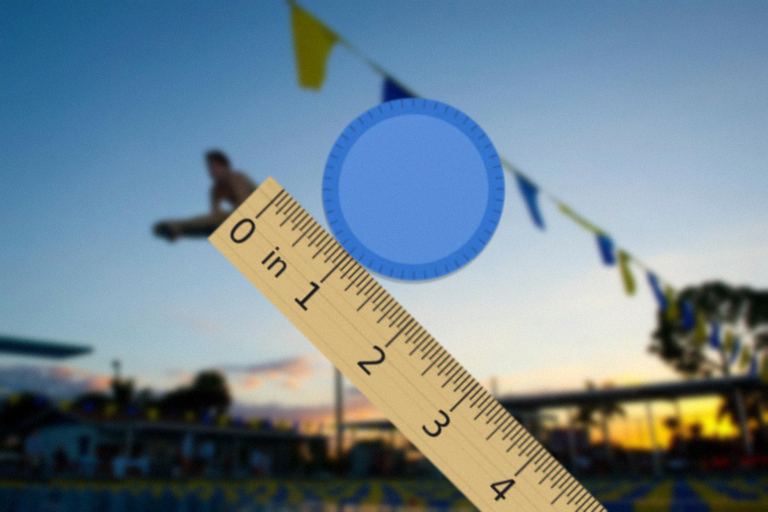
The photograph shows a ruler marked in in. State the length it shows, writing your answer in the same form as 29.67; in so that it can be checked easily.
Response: 2; in
